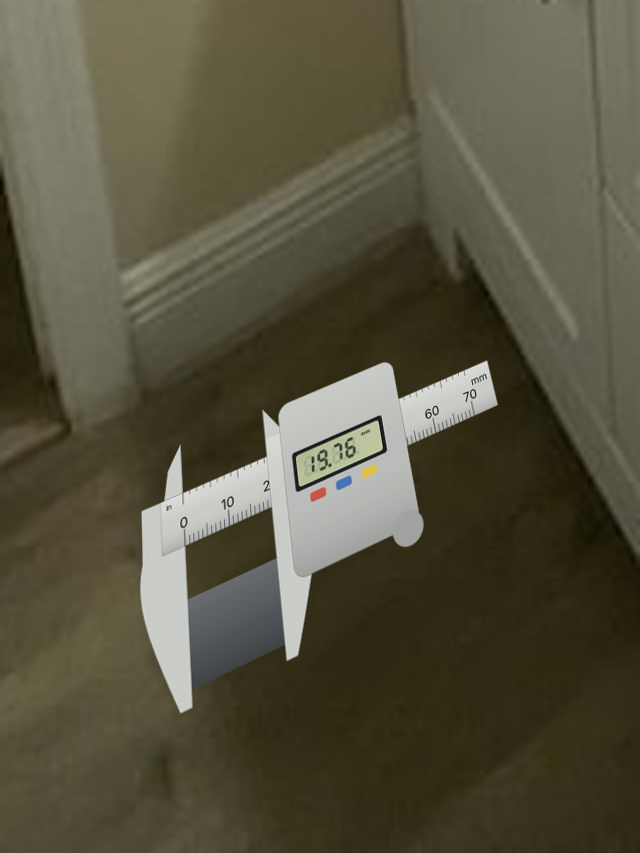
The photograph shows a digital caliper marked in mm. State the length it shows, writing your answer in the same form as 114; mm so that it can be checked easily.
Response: 19.76; mm
